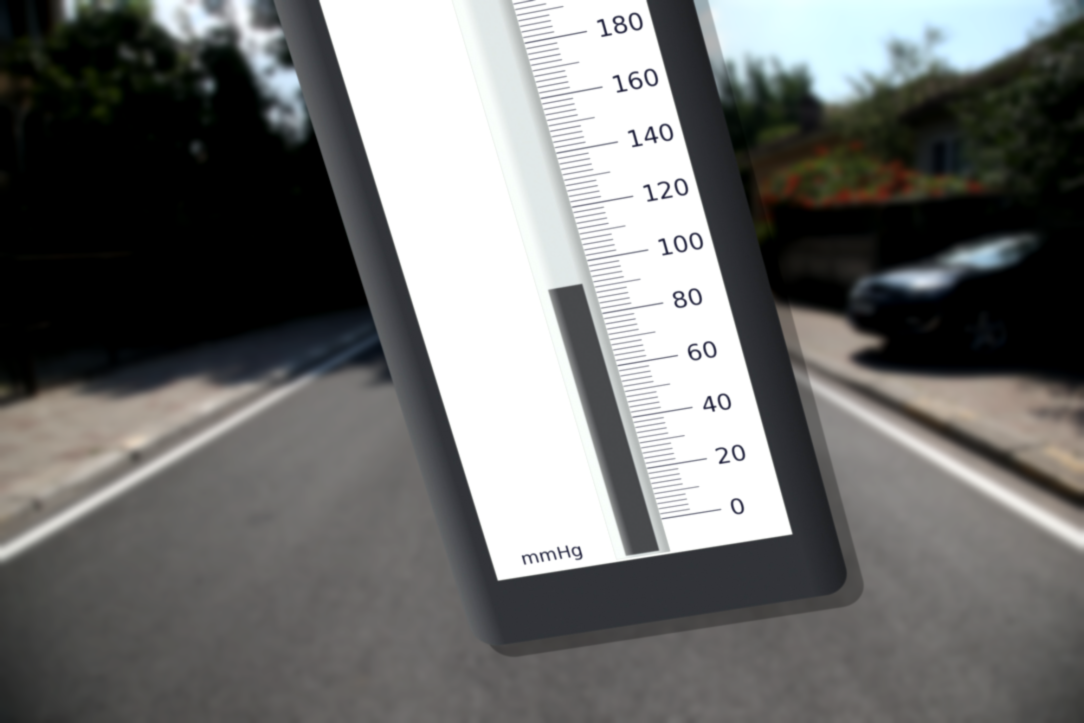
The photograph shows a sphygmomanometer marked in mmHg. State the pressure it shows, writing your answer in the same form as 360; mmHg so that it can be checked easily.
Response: 92; mmHg
